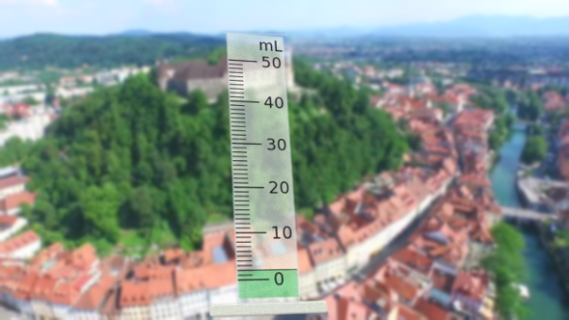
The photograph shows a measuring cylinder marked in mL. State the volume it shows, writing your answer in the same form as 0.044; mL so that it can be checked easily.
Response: 2; mL
